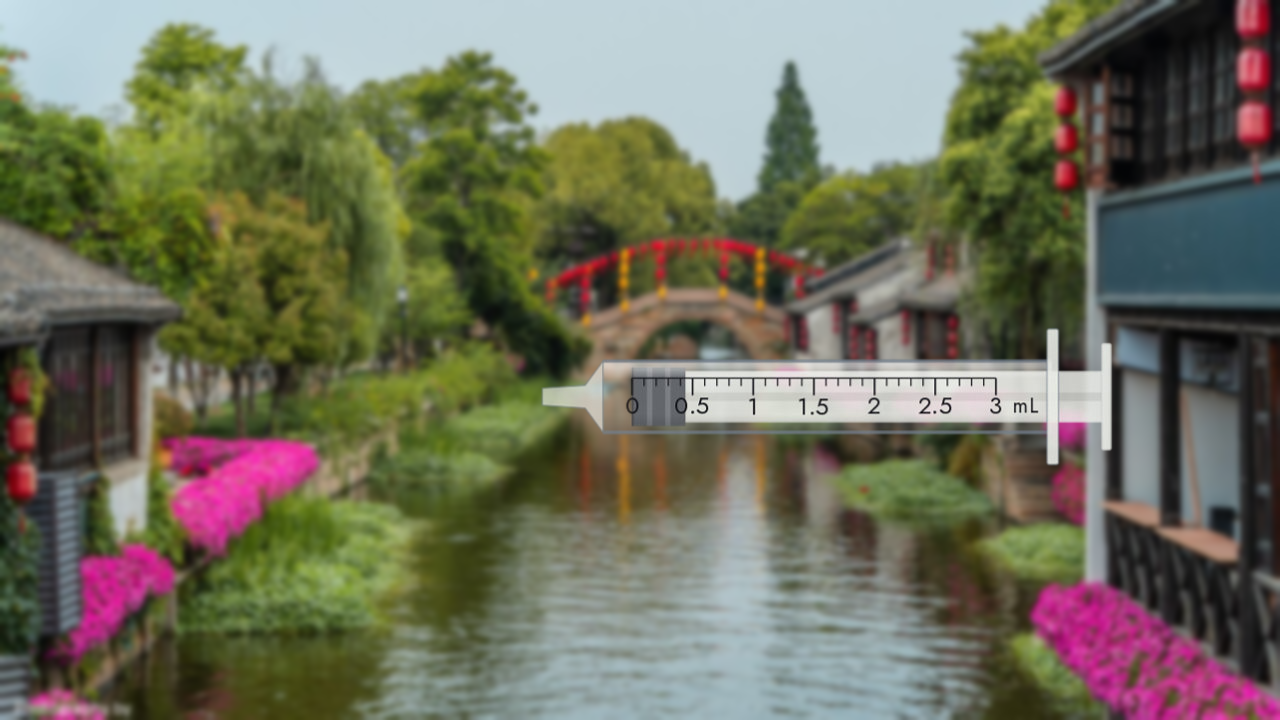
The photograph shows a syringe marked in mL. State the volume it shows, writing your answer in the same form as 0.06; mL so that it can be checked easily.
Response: 0; mL
